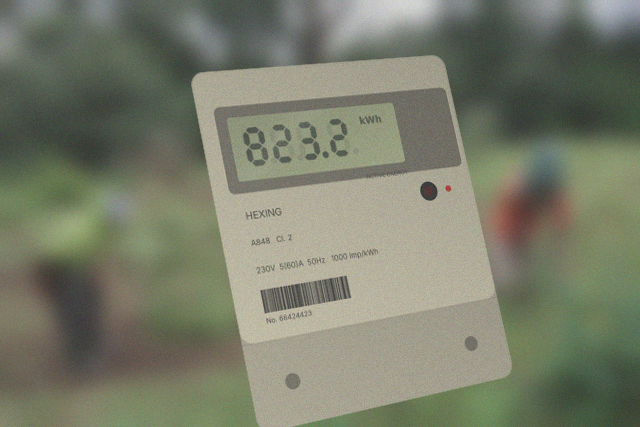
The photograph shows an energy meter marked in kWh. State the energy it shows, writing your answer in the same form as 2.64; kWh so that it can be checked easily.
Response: 823.2; kWh
